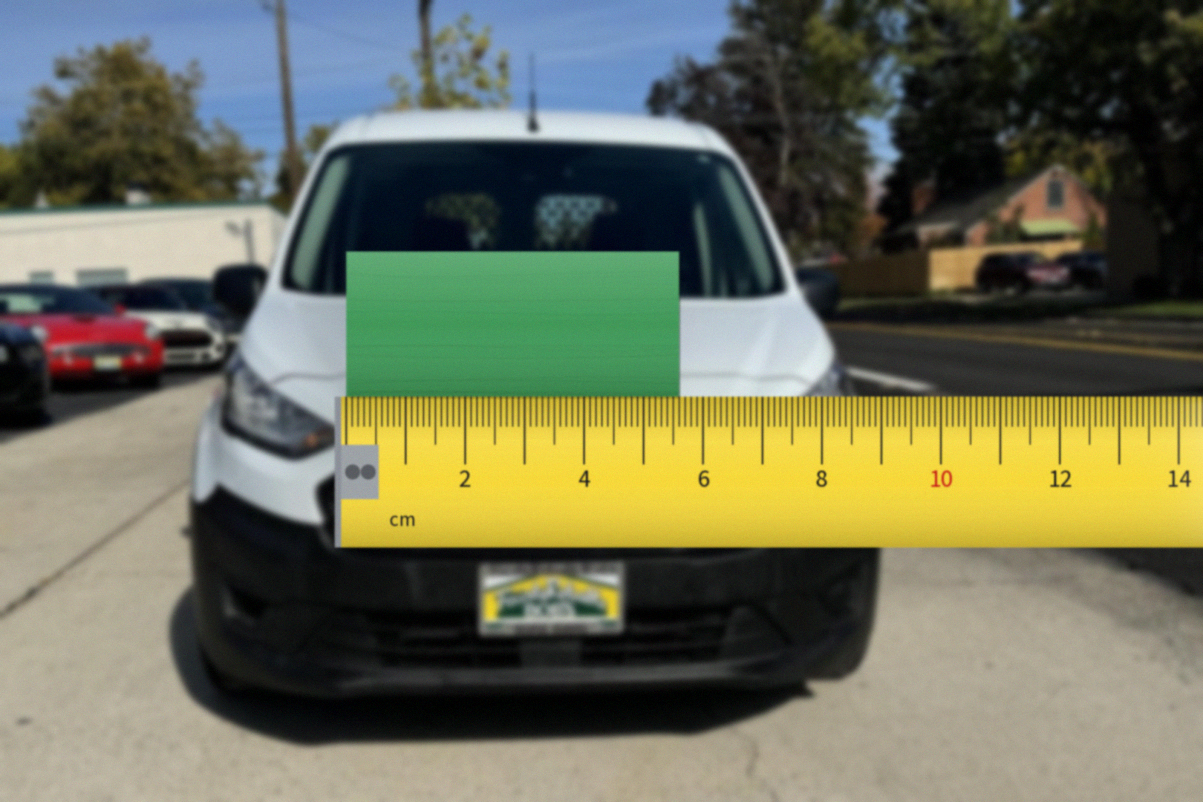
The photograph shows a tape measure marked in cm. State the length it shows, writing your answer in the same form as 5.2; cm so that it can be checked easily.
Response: 5.6; cm
